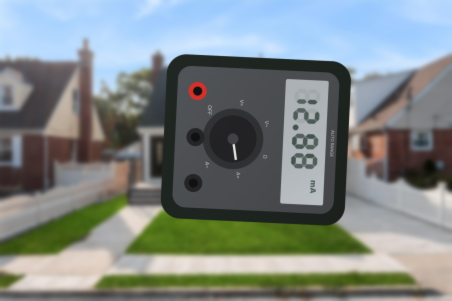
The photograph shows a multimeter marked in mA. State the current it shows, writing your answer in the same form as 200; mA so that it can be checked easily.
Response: 12.88; mA
